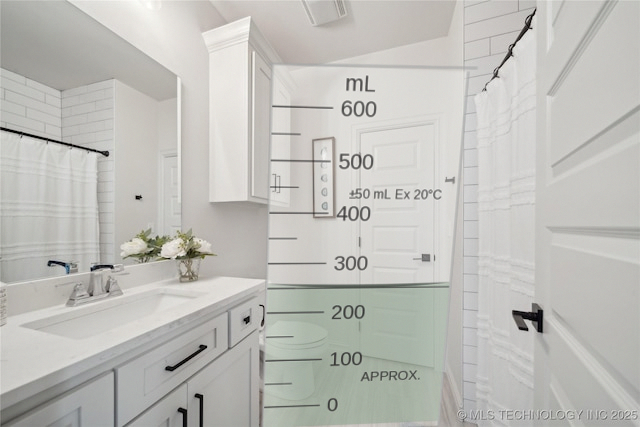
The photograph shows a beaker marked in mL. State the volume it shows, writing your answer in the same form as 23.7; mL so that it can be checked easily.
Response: 250; mL
